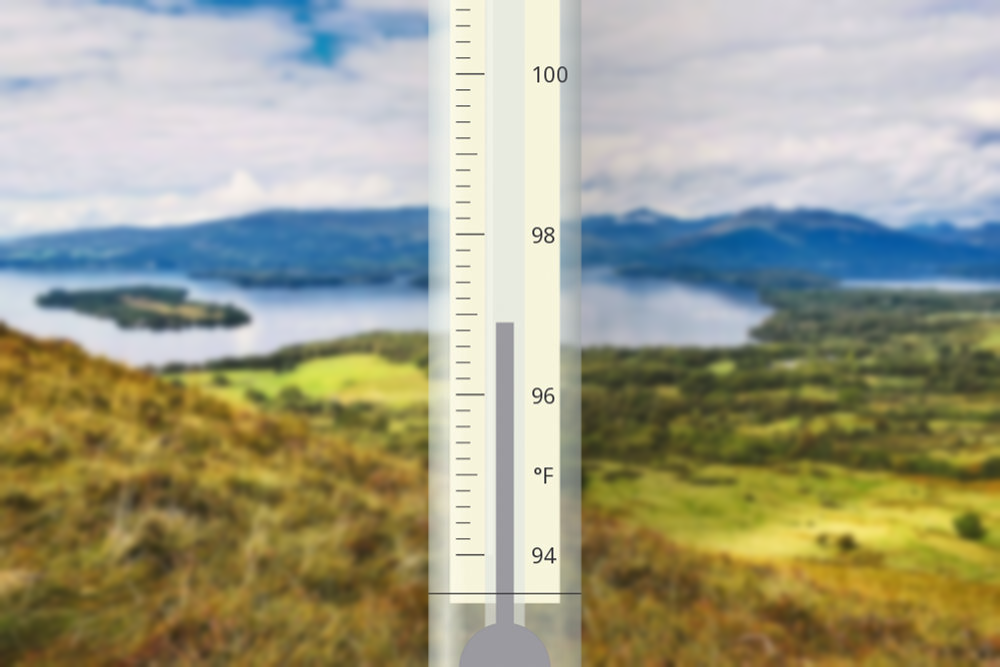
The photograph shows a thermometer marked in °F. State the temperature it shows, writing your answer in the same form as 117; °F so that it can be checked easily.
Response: 96.9; °F
